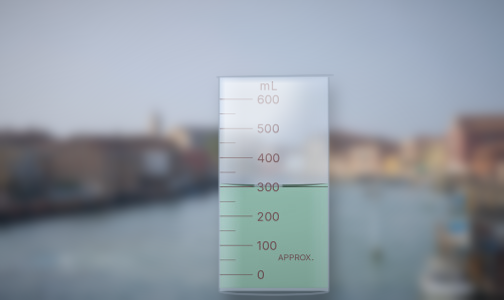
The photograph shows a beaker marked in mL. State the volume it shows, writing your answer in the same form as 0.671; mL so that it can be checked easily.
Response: 300; mL
